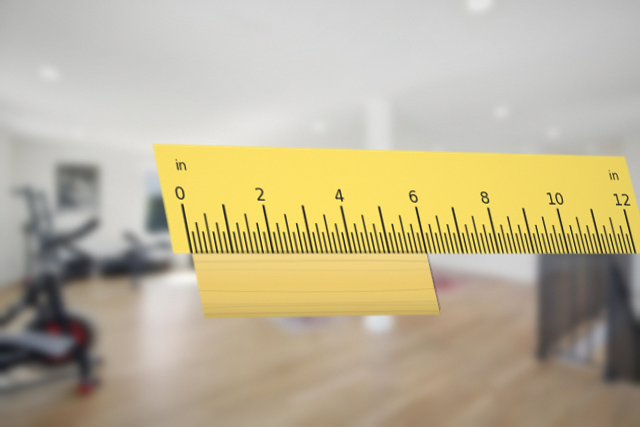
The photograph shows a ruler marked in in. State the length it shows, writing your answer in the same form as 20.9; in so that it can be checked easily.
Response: 6; in
